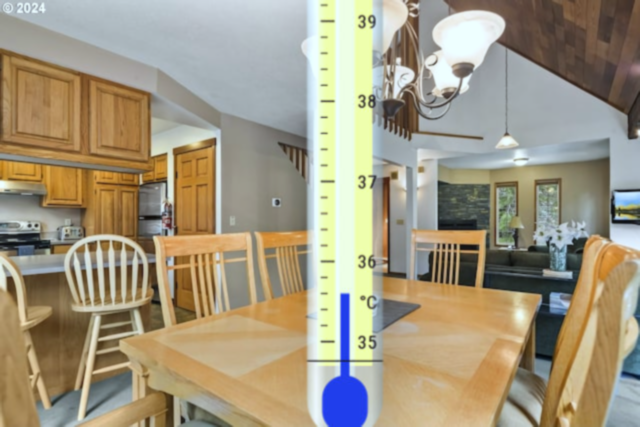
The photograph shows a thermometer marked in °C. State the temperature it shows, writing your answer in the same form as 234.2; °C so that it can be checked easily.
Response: 35.6; °C
